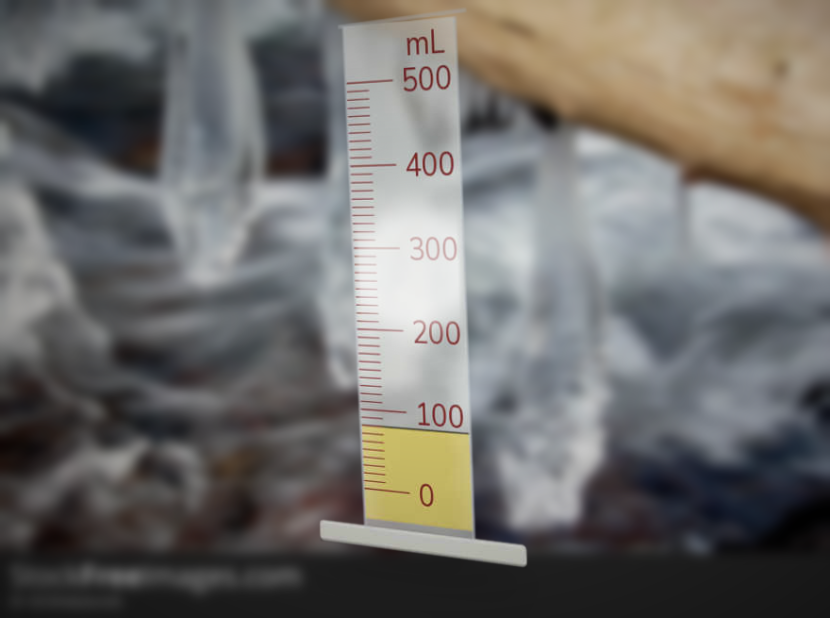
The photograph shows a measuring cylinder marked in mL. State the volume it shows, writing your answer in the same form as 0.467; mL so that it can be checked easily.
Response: 80; mL
